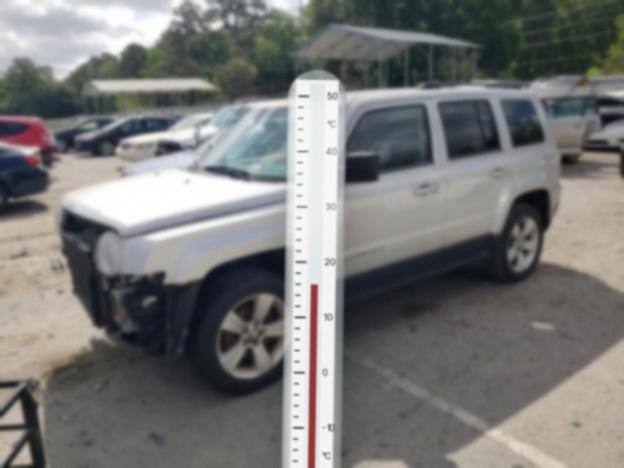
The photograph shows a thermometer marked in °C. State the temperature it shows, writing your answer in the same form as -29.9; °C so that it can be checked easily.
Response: 16; °C
